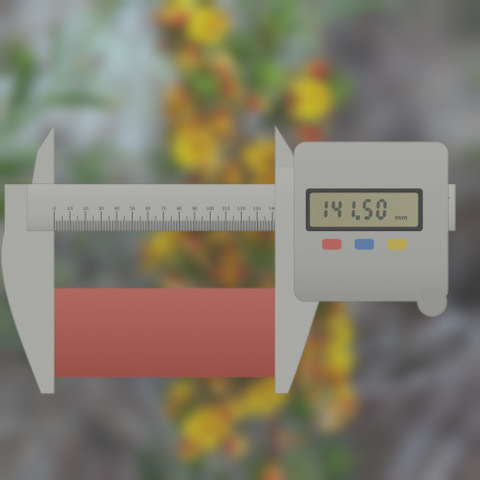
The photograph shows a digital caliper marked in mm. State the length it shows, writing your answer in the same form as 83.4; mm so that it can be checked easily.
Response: 141.50; mm
